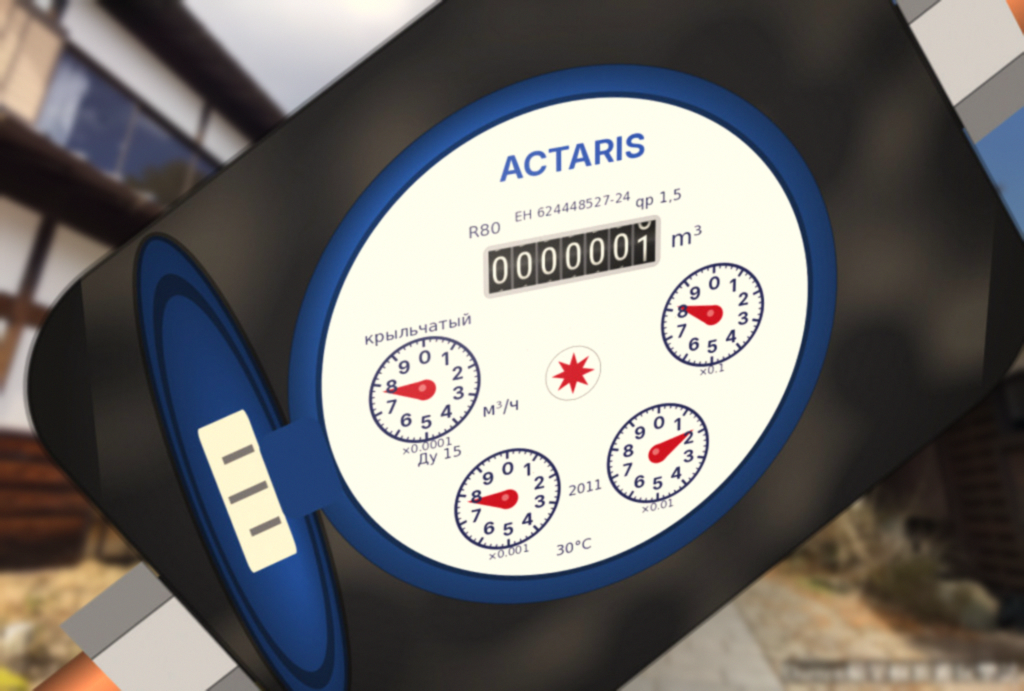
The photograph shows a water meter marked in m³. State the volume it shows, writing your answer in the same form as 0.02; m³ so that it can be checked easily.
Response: 0.8177; m³
